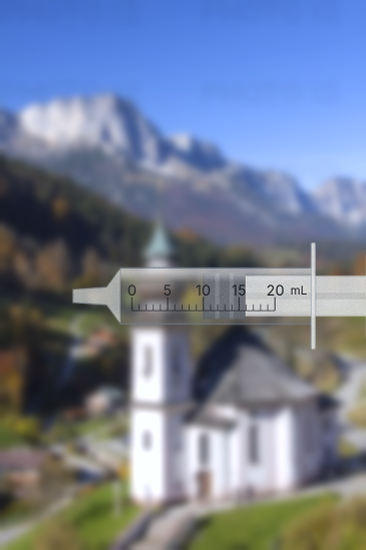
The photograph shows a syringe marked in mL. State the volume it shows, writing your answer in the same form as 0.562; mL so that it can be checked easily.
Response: 10; mL
